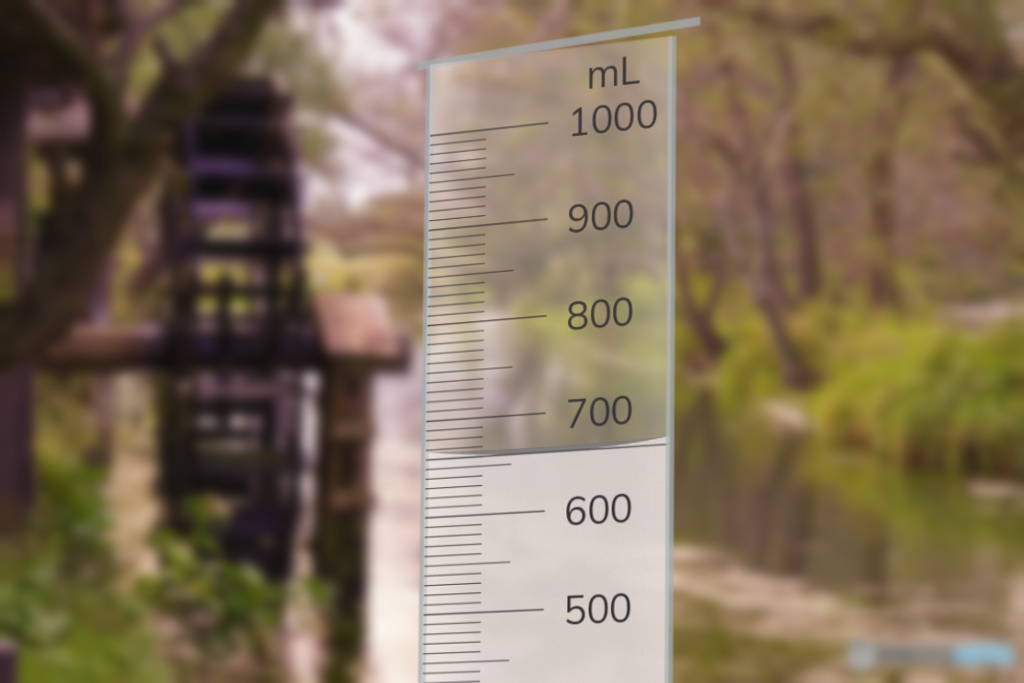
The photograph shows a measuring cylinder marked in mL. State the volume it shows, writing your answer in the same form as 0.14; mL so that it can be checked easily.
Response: 660; mL
